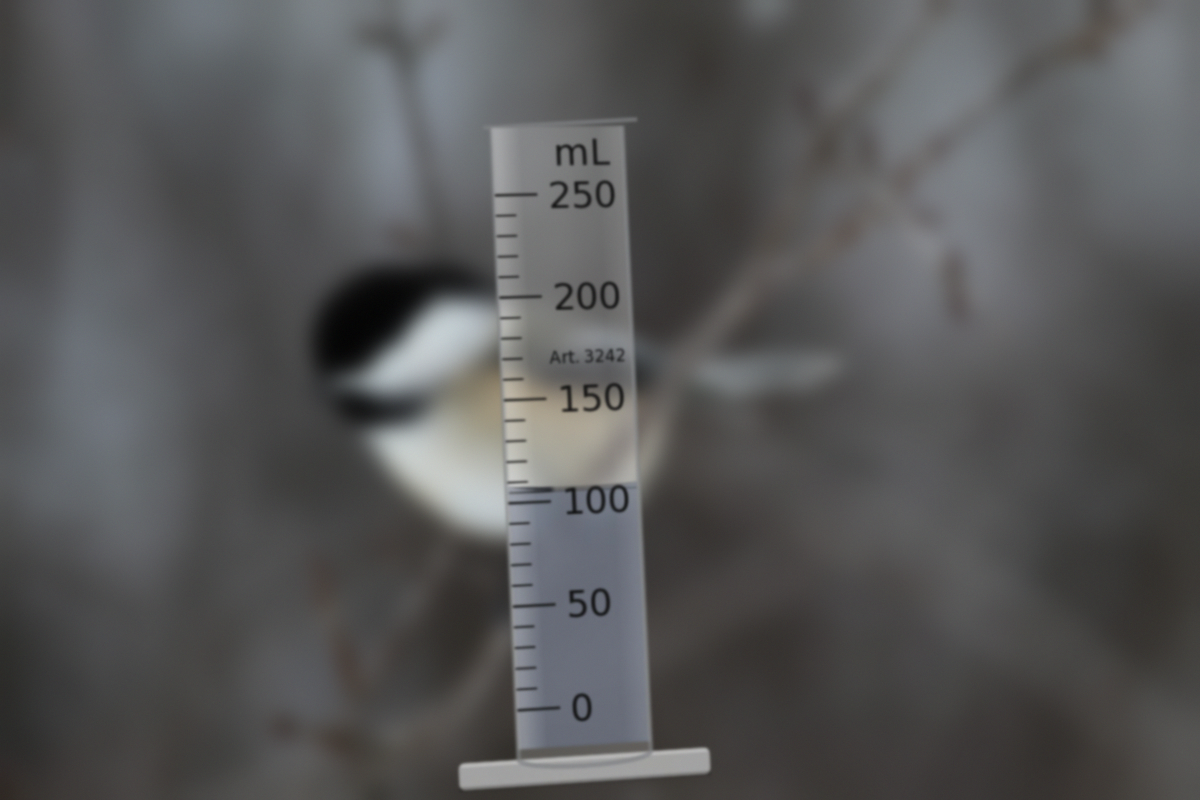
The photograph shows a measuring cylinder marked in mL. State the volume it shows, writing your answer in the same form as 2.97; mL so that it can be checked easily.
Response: 105; mL
